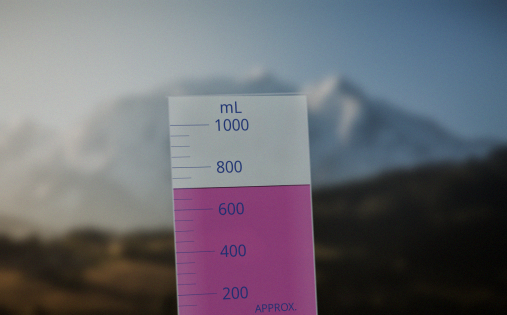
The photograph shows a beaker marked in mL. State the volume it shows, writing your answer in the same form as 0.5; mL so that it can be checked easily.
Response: 700; mL
